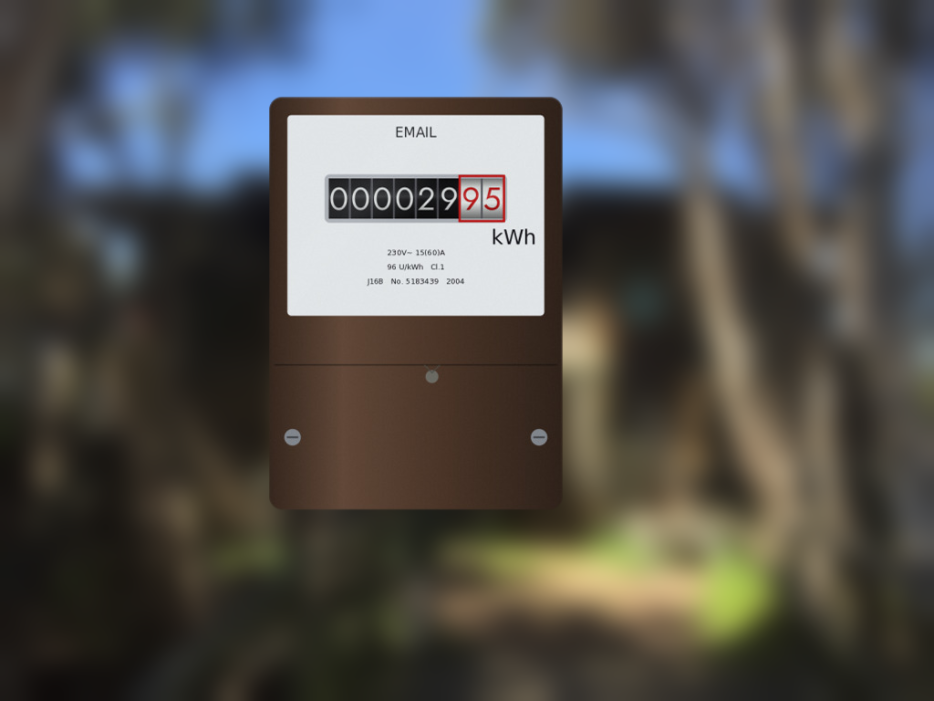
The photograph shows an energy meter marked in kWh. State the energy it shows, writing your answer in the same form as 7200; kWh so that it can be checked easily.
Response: 29.95; kWh
